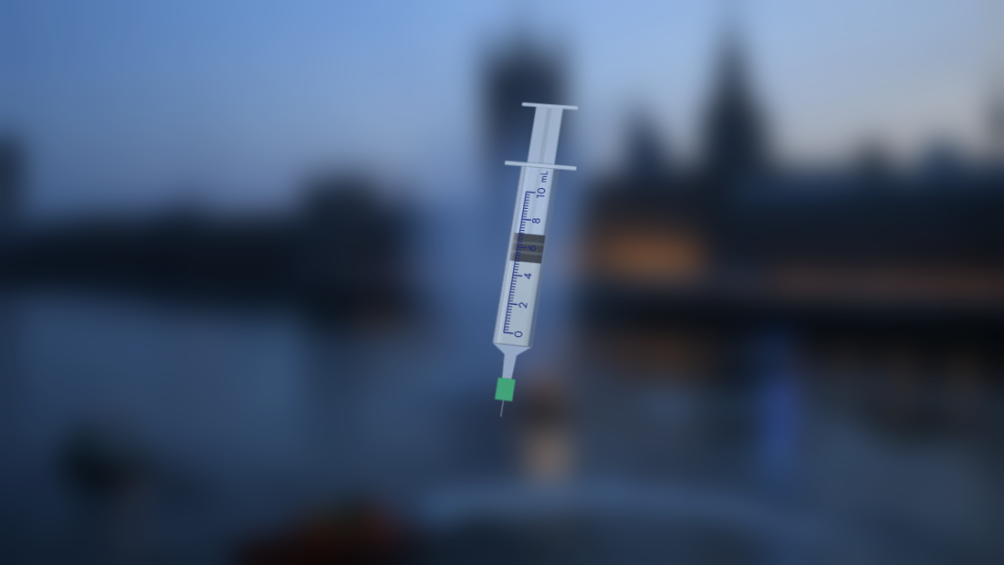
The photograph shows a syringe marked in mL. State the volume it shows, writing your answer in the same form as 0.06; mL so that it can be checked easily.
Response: 5; mL
